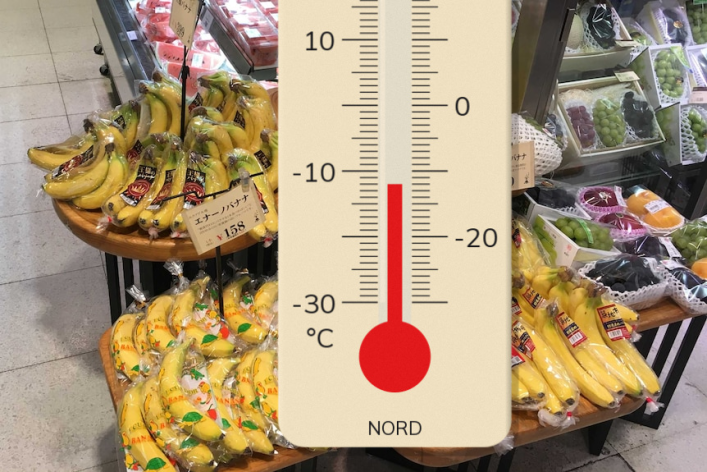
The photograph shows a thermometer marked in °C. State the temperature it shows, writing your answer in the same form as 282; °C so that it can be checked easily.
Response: -12; °C
